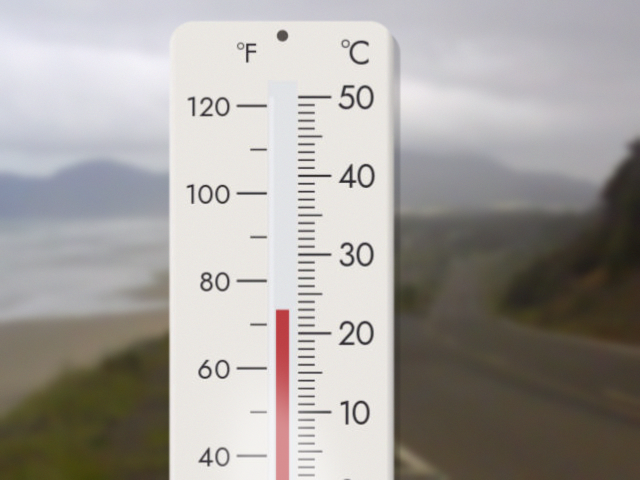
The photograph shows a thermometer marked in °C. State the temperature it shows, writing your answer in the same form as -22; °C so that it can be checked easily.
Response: 23; °C
